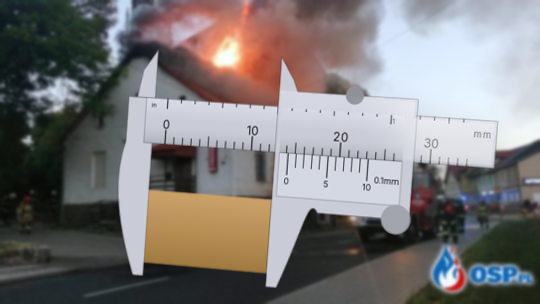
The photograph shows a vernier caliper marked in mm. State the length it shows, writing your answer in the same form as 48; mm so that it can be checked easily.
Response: 14.2; mm
